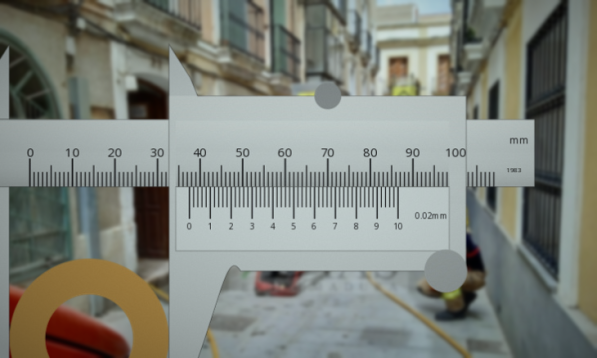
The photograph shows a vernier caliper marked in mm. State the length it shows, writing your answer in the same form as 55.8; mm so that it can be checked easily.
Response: 37.5; mm
